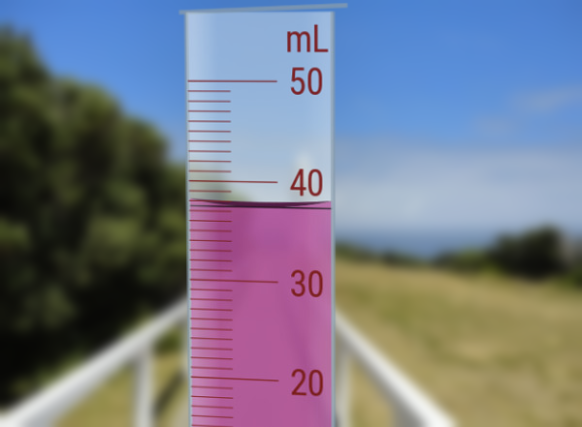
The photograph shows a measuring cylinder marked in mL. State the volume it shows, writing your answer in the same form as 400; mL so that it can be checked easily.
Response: 37.5; mL
